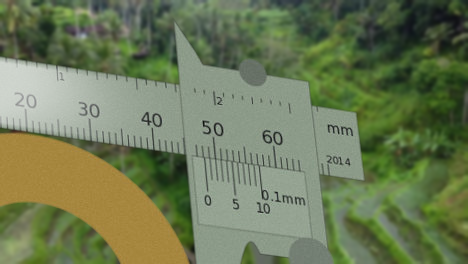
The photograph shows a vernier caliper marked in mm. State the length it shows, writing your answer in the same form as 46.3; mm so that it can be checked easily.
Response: 48.2; mm
